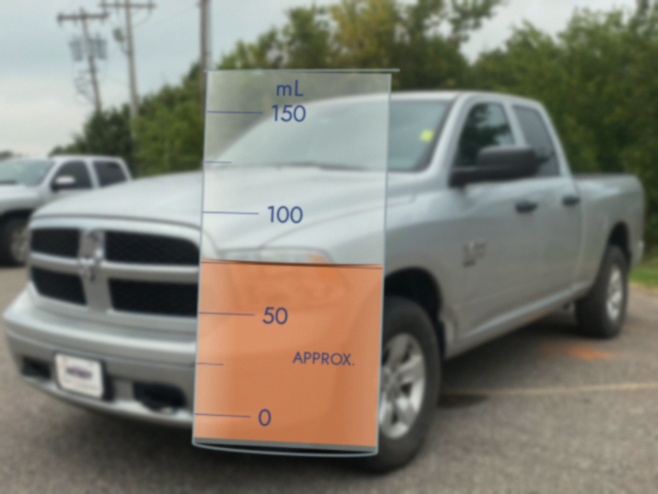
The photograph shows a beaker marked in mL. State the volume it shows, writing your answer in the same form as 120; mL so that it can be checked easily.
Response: 75; mL
